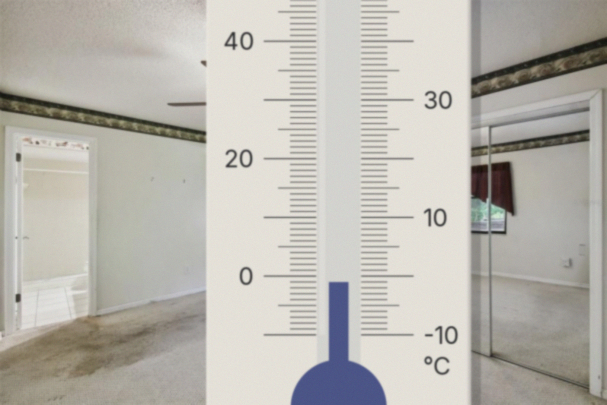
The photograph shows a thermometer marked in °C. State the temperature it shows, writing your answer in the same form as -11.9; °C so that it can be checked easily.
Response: -1; °C
